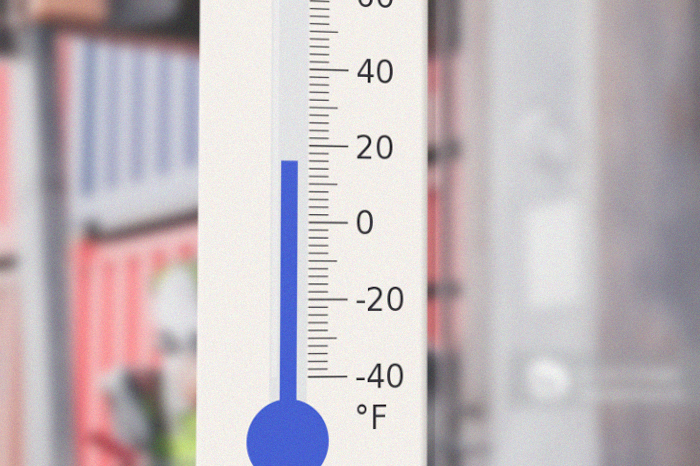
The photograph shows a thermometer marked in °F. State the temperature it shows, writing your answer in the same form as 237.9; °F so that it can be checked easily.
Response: 16; °F
